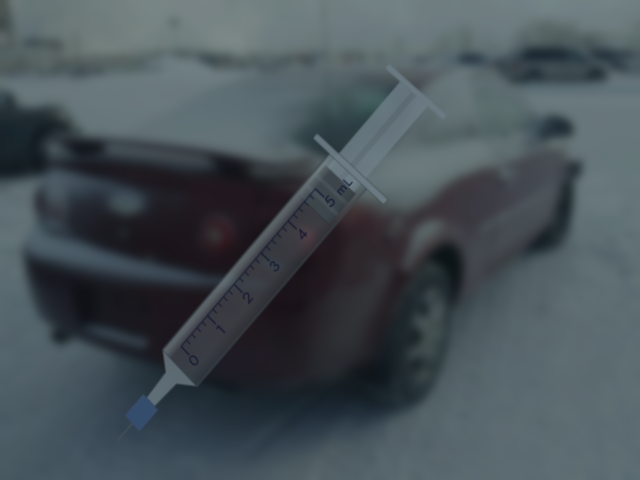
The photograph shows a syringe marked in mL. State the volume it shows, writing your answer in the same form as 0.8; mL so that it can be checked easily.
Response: 4.6; mL
